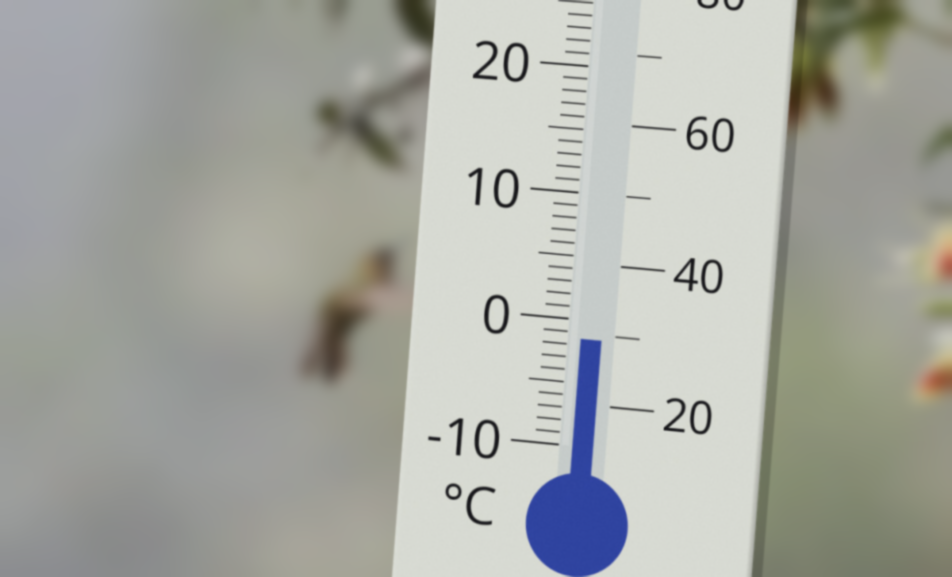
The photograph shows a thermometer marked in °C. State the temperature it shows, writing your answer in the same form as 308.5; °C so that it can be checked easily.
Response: -1.5; °C
